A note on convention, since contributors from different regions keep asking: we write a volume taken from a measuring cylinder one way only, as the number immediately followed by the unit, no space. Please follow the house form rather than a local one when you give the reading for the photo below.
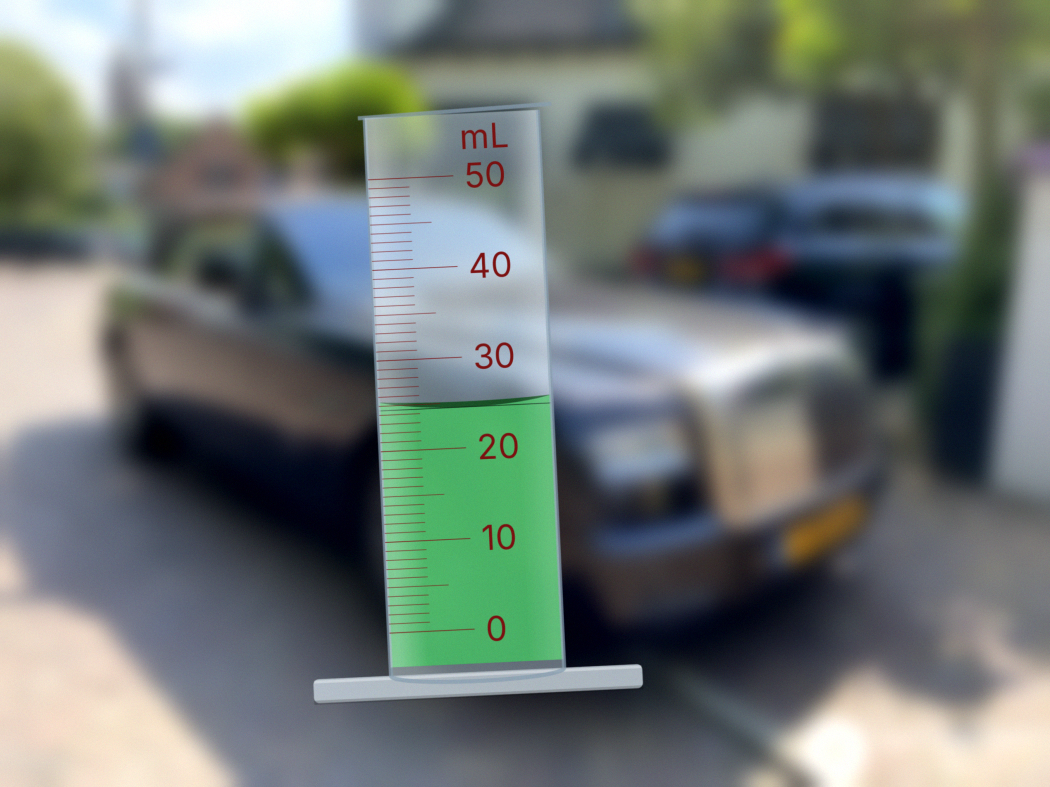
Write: 24.5mL
